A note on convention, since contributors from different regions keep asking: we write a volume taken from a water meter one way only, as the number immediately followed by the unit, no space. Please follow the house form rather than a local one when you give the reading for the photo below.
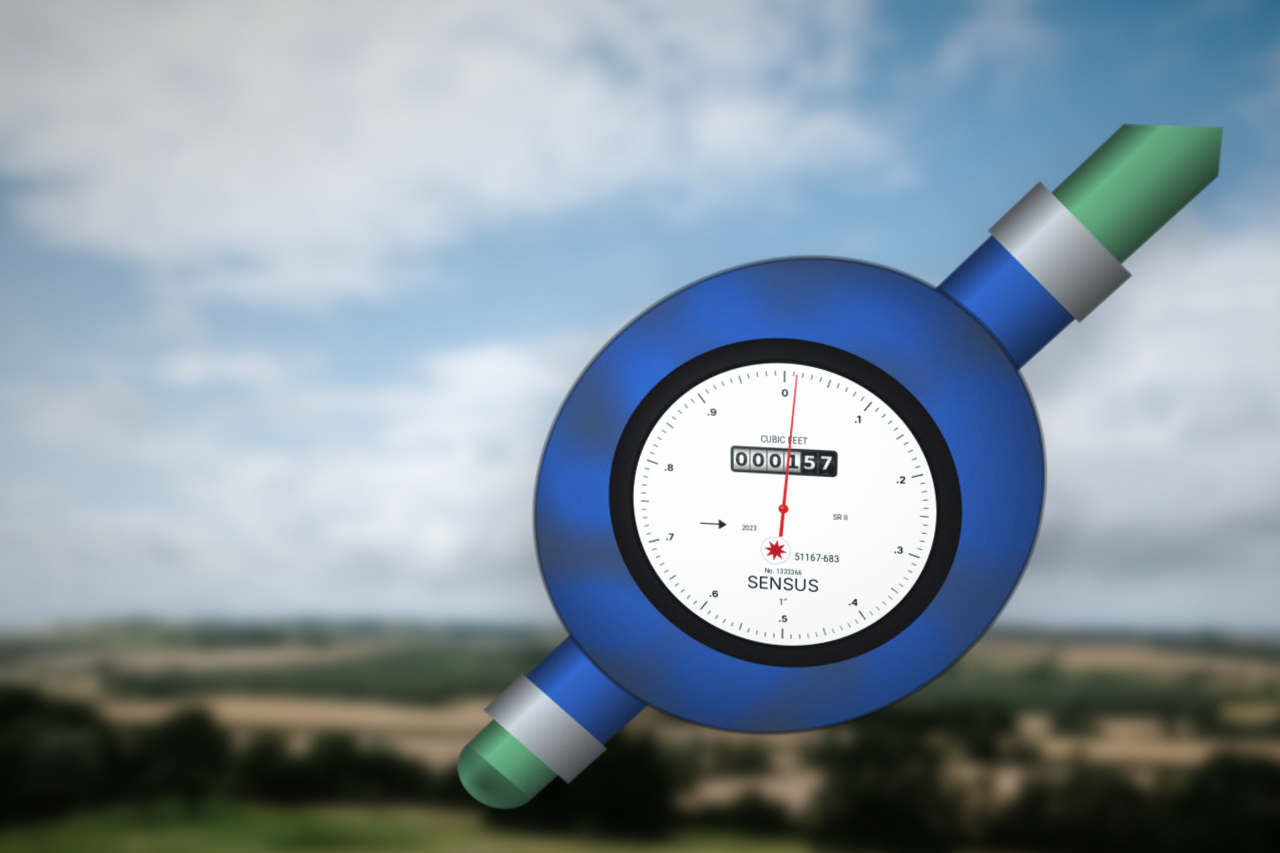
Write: 157.01ft³
